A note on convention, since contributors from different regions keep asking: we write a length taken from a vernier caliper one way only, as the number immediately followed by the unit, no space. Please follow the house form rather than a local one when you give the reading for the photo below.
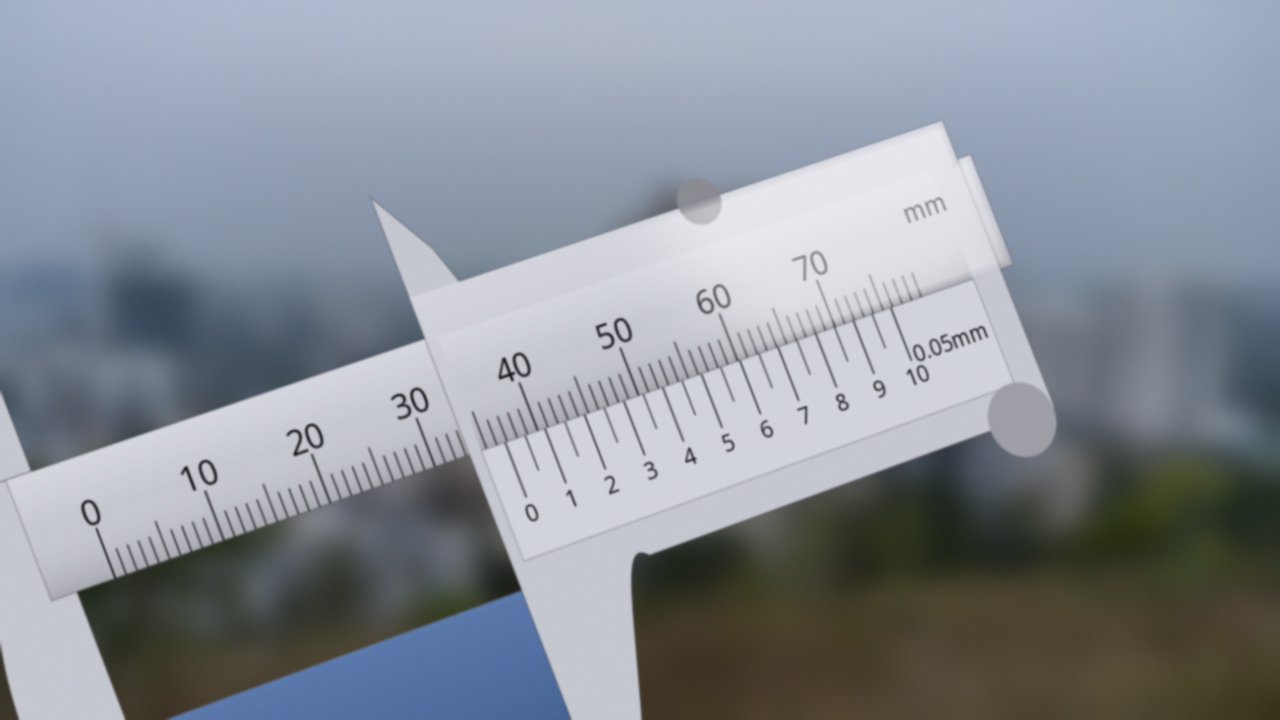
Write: 36.8mm
